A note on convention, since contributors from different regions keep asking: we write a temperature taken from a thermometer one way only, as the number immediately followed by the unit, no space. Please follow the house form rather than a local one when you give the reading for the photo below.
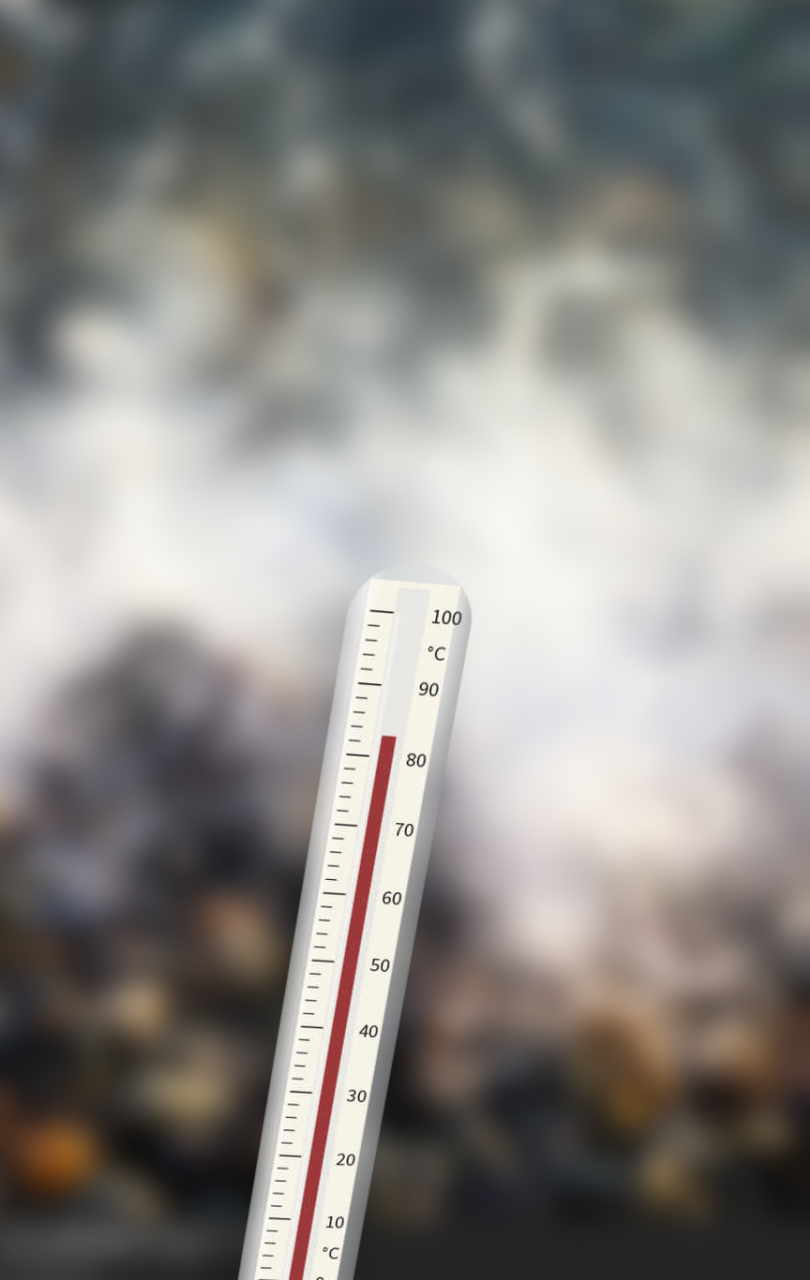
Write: 83°C
